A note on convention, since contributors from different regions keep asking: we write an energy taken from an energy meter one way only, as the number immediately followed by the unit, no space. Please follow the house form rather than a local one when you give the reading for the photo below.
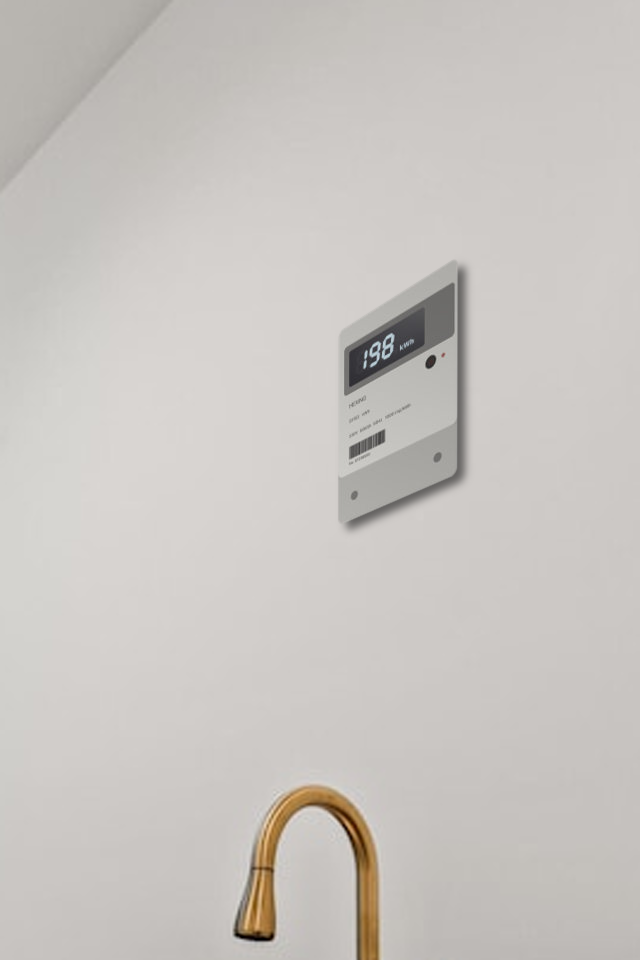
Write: 198kWh
